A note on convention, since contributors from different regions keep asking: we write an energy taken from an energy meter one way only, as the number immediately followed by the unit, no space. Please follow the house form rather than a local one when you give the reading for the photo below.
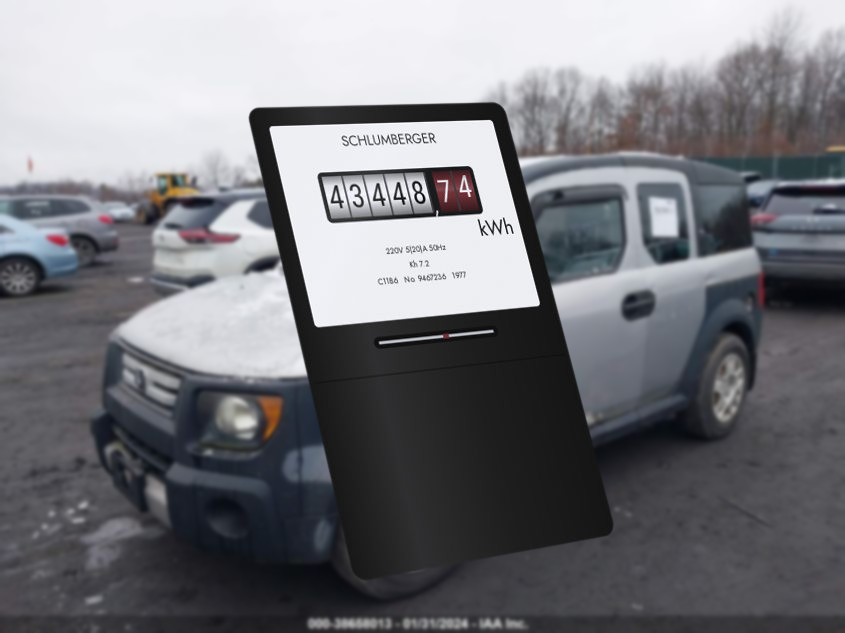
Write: 43448.74kWh
